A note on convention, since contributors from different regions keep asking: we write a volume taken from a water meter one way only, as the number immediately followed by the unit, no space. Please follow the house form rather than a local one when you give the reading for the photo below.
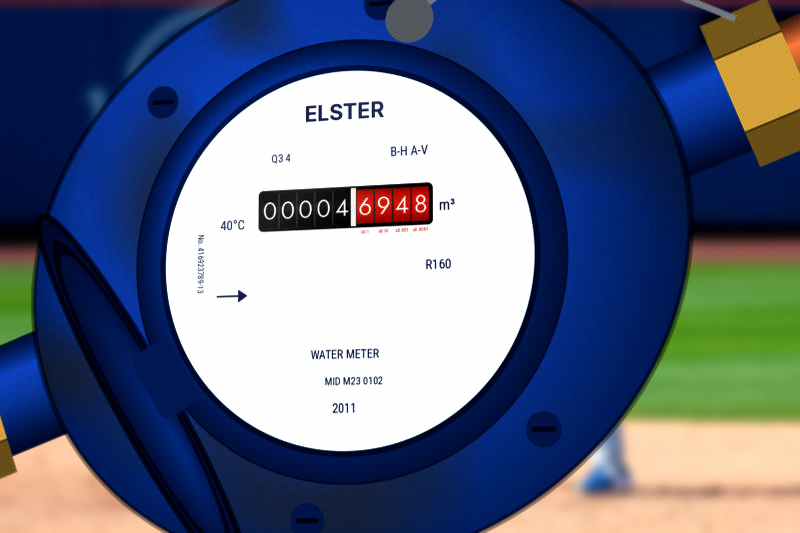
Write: 4.6948m³
